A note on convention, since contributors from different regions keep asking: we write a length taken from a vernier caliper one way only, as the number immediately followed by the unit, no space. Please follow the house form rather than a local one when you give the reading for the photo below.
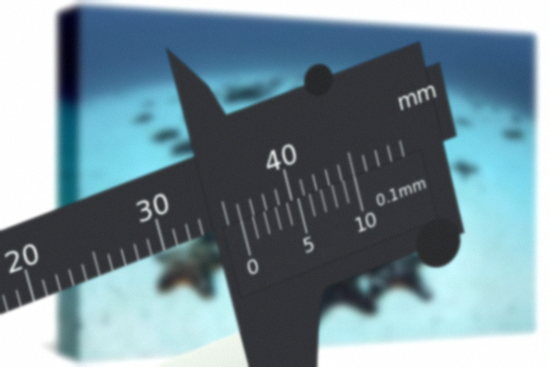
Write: 36.0mm
